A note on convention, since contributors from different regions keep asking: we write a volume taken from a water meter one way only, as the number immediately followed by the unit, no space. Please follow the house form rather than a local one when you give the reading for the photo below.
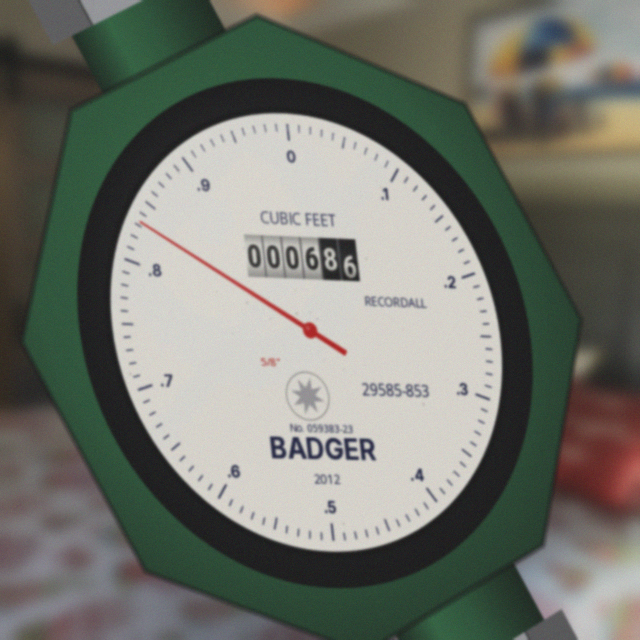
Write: 685.83ft³
